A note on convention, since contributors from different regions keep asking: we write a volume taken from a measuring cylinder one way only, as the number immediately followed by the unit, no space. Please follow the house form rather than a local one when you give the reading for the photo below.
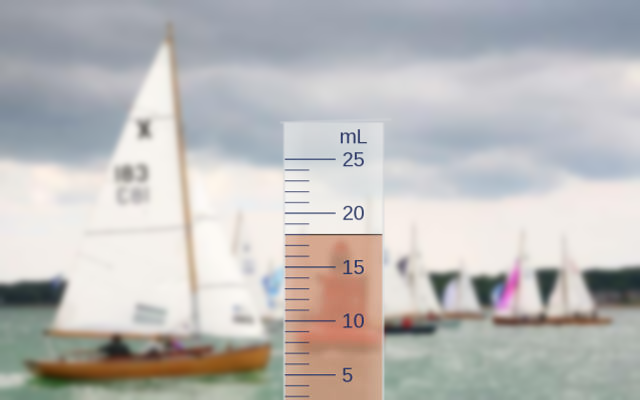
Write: 18mL
